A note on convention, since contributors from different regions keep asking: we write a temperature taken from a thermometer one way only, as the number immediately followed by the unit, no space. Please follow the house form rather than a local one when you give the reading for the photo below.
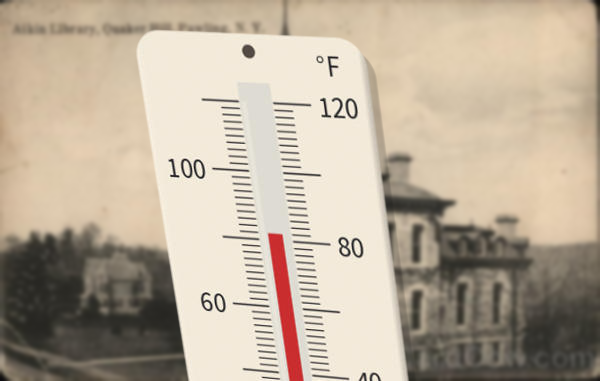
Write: 82°F
